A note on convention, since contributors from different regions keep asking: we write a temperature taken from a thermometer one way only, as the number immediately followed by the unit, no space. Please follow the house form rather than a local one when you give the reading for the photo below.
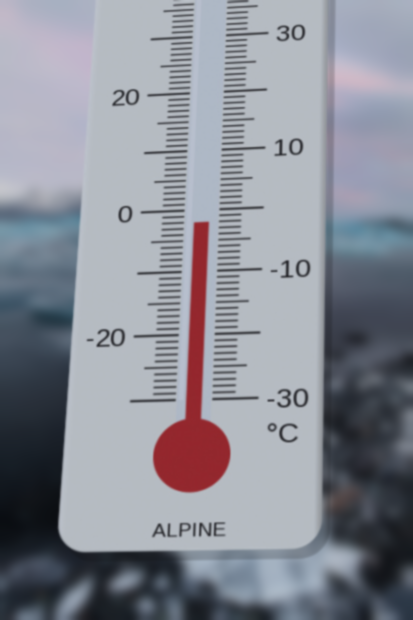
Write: -2°C
